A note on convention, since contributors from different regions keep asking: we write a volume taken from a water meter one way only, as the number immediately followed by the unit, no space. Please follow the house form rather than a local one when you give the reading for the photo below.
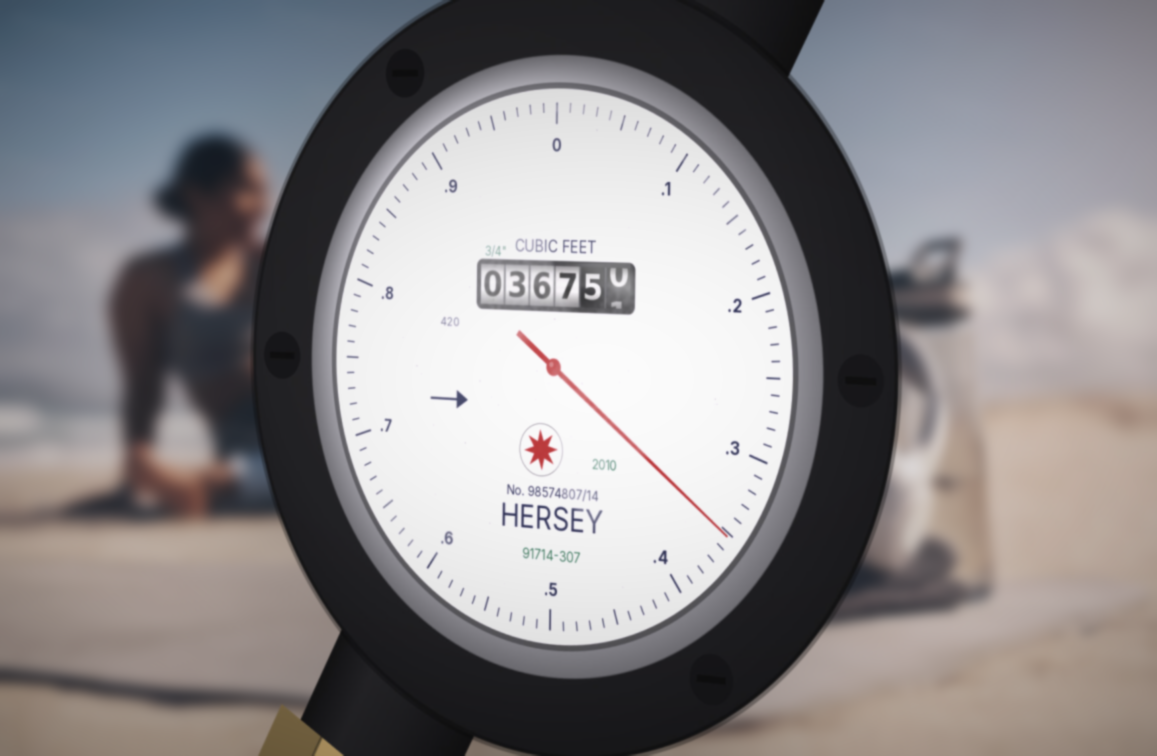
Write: 36750.35ft³
